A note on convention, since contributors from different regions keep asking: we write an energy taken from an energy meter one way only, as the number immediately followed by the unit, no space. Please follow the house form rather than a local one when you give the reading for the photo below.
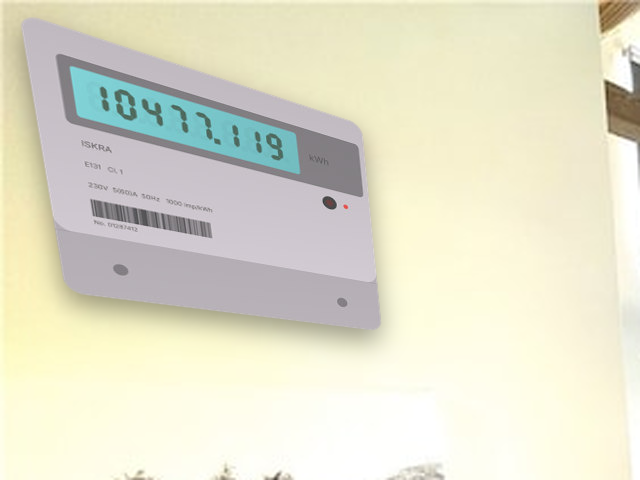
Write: 10477.119kWh
